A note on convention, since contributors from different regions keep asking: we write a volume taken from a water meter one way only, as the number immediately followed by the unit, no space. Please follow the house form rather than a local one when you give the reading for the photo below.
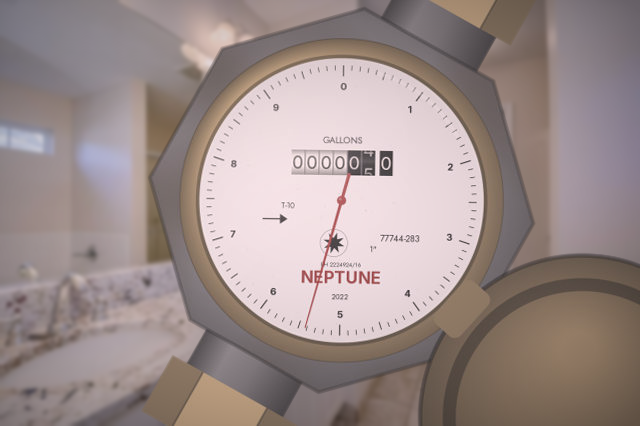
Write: 45.4gal
